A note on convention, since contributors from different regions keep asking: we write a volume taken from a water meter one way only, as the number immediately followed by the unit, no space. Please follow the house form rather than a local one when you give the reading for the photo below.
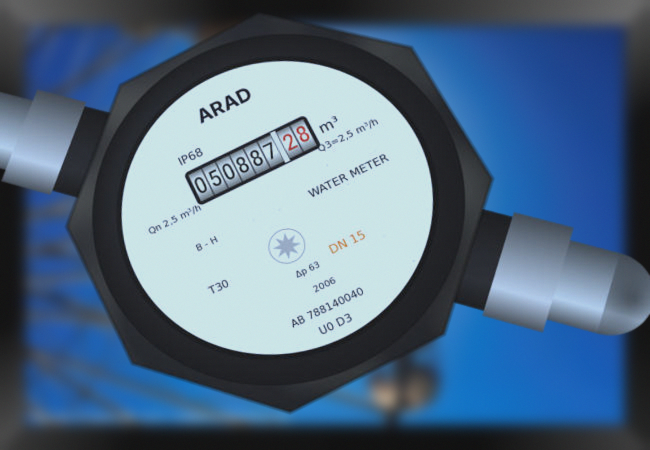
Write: 50887.28m³
